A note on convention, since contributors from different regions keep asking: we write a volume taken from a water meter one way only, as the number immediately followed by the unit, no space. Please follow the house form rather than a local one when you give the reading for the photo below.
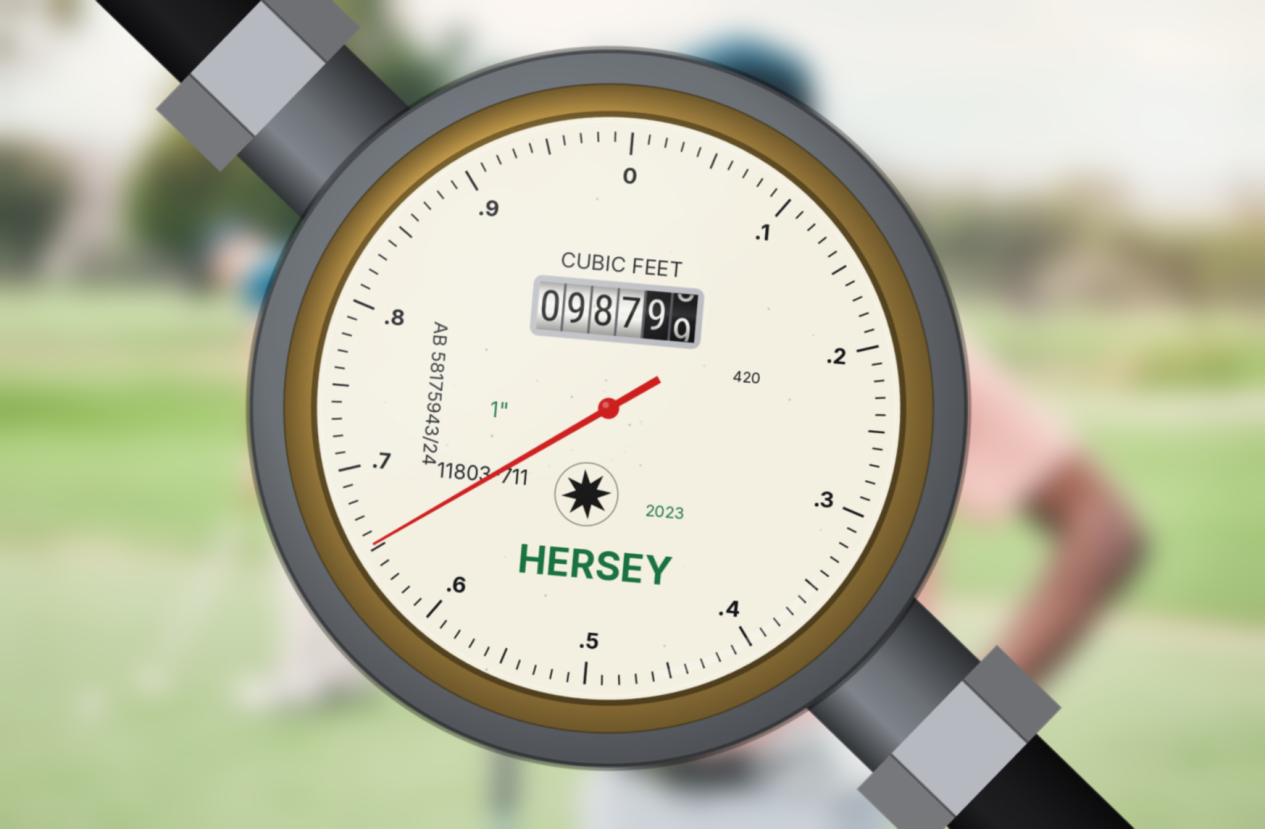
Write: 98798.65ft³
